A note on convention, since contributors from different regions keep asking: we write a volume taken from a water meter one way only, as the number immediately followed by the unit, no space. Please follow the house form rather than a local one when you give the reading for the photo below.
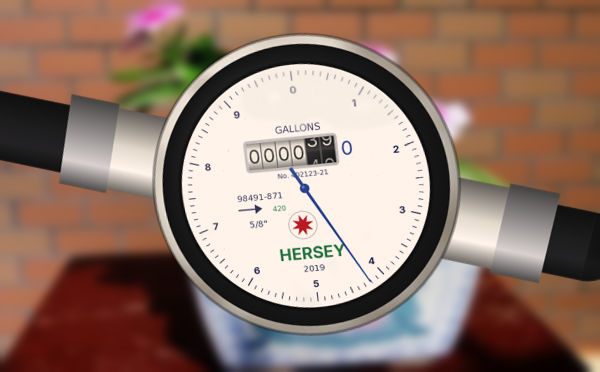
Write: 394.2gal
